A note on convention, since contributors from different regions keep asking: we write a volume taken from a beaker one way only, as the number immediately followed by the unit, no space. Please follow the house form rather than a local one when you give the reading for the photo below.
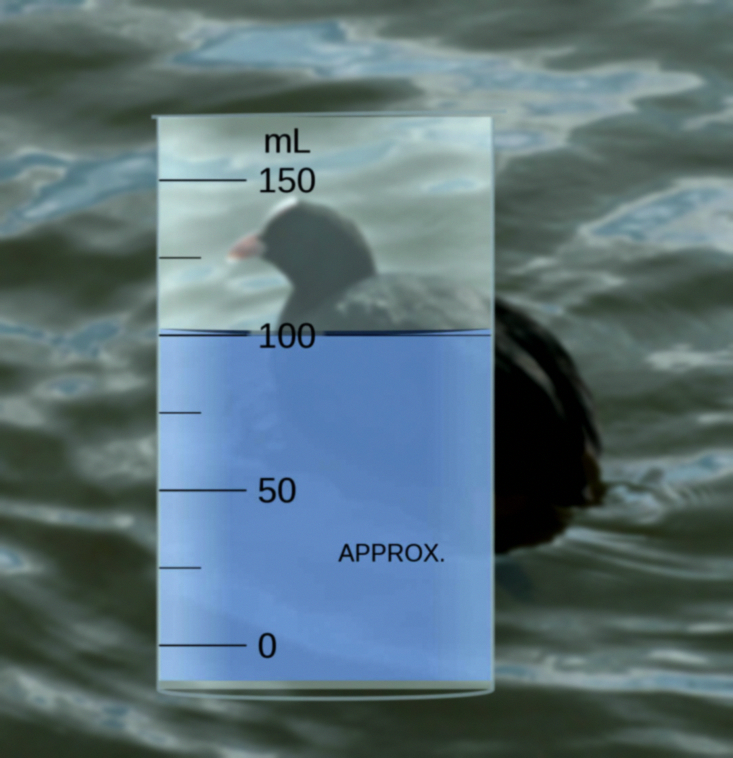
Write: 100mL
